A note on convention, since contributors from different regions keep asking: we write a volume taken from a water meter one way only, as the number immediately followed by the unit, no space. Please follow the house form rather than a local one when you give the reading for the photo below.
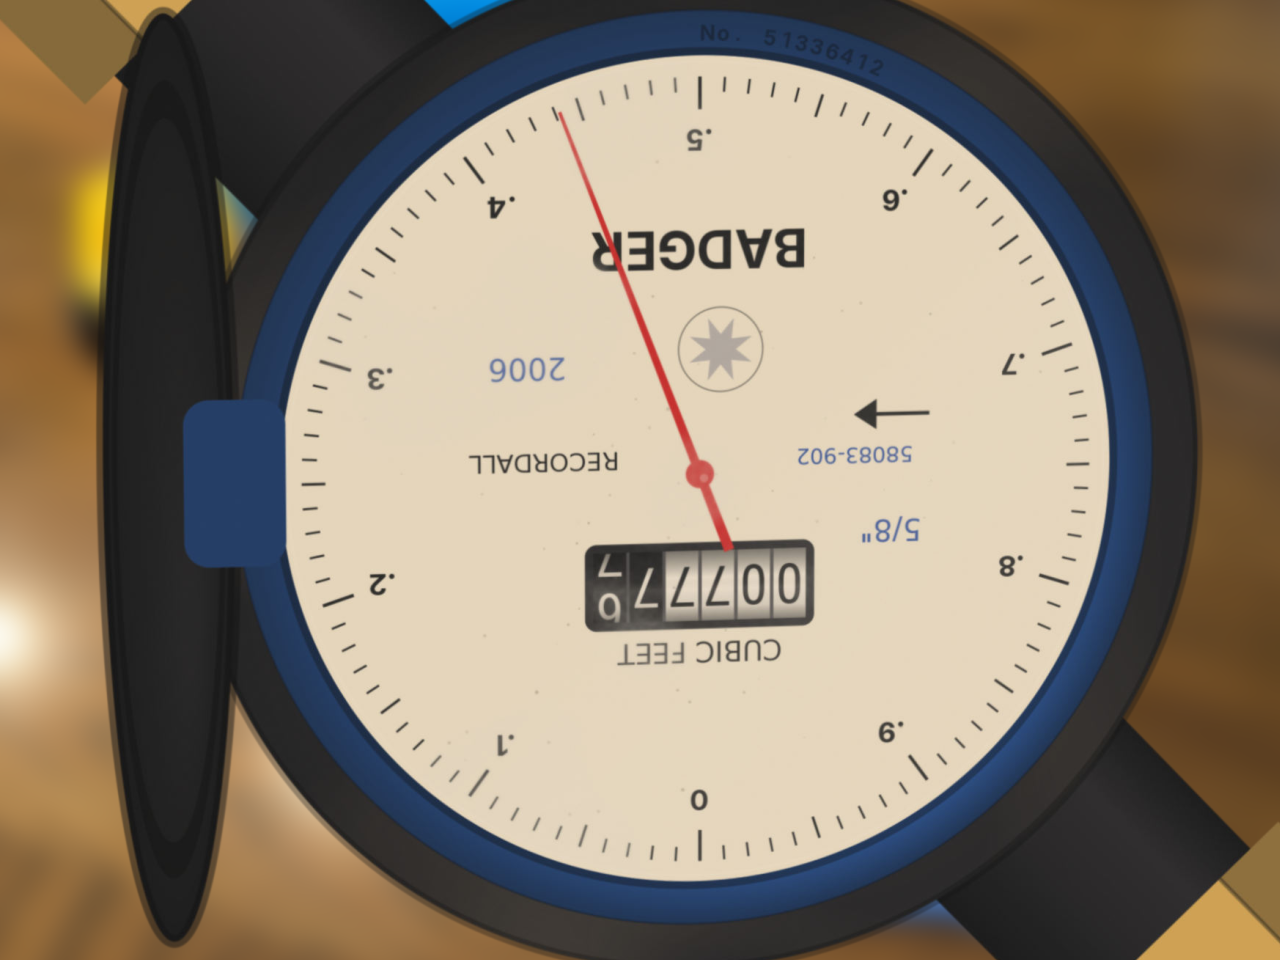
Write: 7776.44ft³
